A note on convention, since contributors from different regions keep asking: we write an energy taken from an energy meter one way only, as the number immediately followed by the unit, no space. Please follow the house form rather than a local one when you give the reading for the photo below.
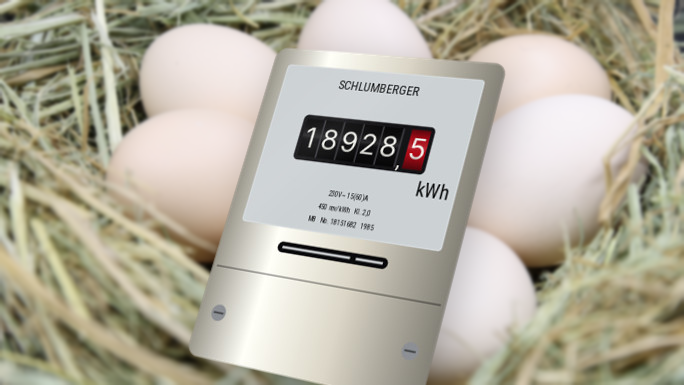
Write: 18928.5kWh
